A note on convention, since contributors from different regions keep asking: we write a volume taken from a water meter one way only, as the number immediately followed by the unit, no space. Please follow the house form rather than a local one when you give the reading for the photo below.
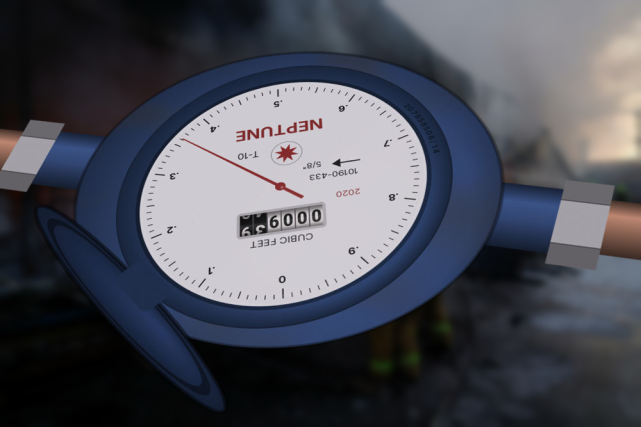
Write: 939.36ft³
